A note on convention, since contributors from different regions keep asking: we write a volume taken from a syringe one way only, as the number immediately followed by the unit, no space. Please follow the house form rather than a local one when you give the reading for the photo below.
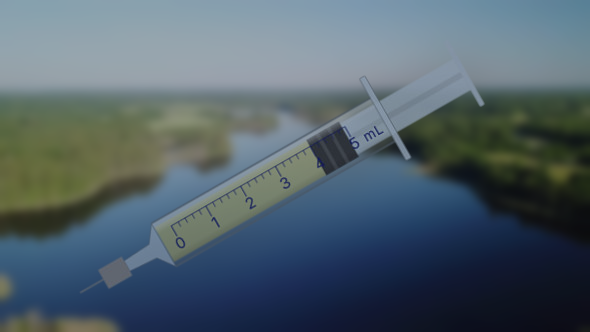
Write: 4mL
